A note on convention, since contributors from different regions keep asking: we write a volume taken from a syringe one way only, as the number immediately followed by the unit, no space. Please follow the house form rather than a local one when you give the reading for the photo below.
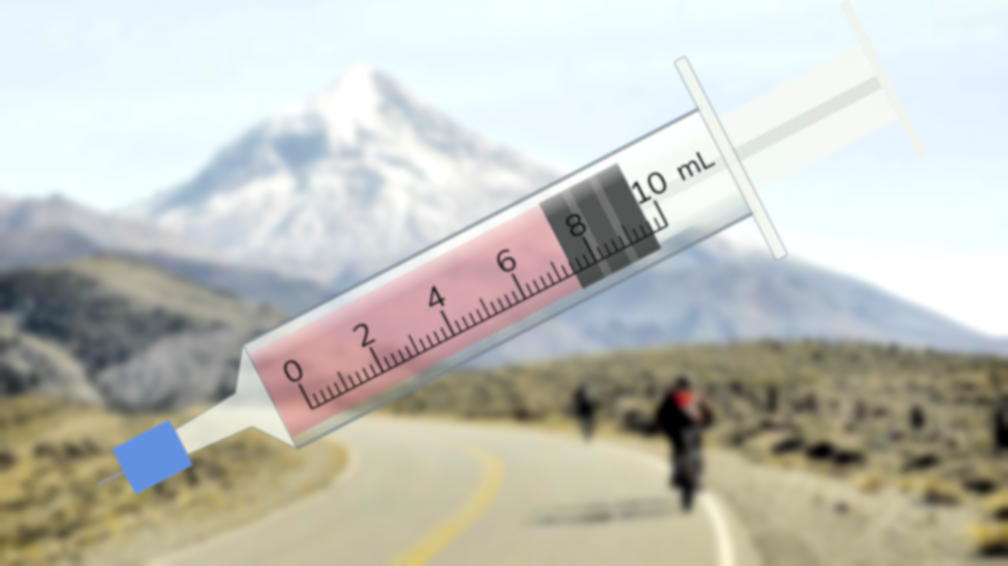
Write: 7.4mL
